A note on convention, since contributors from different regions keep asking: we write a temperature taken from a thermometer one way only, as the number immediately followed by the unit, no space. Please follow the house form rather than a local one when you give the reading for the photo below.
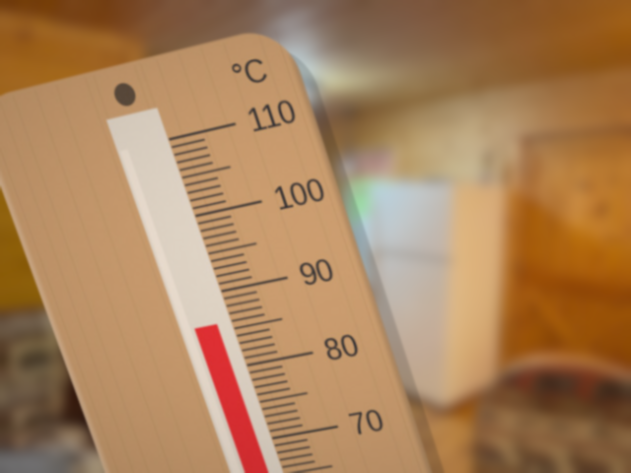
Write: 86°C
